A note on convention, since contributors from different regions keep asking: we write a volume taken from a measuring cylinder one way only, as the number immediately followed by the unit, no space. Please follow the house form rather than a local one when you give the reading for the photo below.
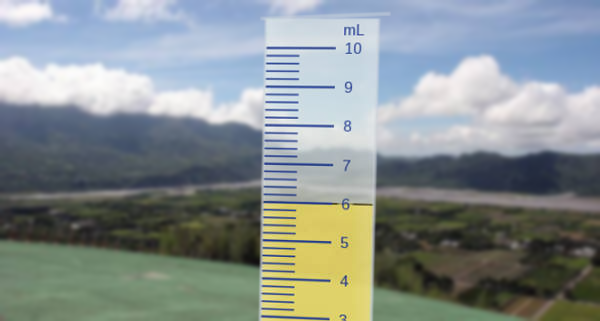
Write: 6mL
